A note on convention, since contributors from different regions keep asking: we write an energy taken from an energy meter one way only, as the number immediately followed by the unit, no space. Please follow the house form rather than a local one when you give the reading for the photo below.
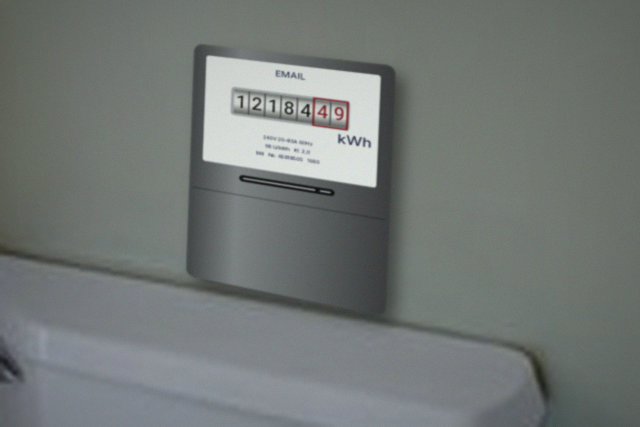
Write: 12184.49kWh
